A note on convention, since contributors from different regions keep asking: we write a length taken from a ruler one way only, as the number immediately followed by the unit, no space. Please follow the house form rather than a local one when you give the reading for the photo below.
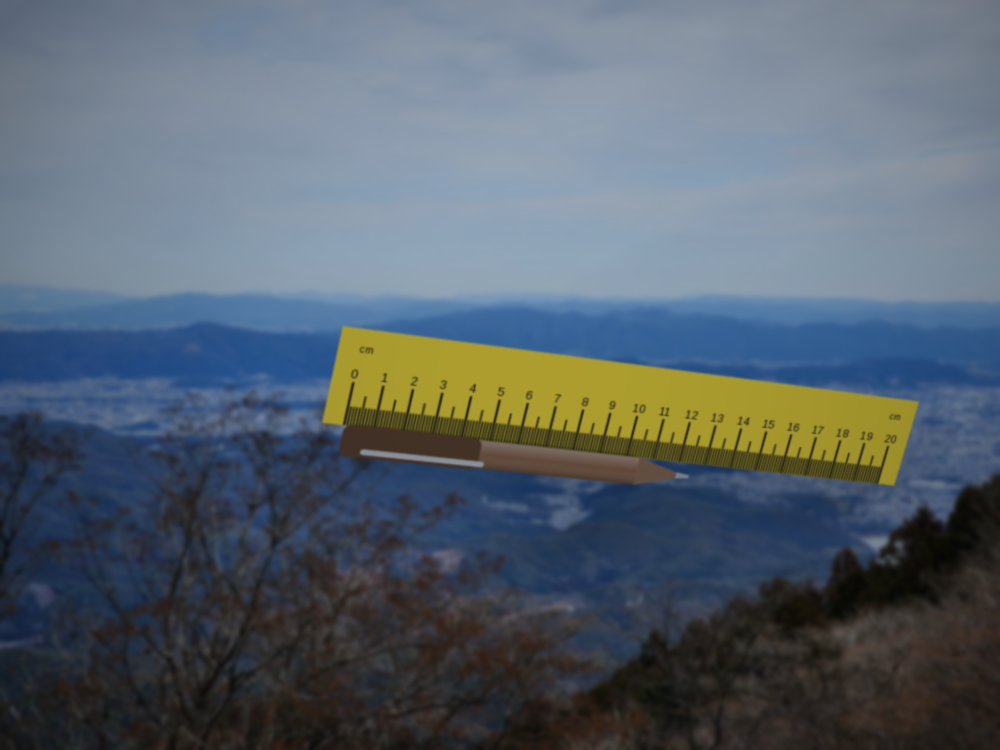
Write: 12.5cm
